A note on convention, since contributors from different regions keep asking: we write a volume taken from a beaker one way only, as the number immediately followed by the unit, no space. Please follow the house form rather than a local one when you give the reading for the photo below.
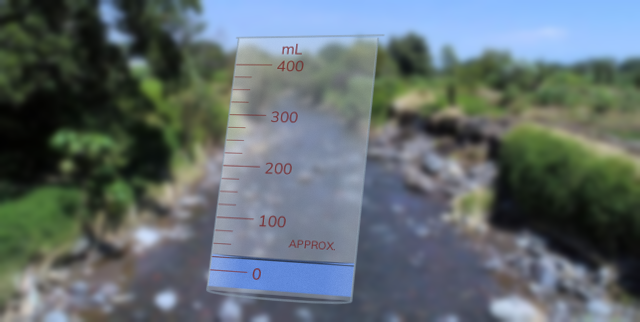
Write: 25mL
